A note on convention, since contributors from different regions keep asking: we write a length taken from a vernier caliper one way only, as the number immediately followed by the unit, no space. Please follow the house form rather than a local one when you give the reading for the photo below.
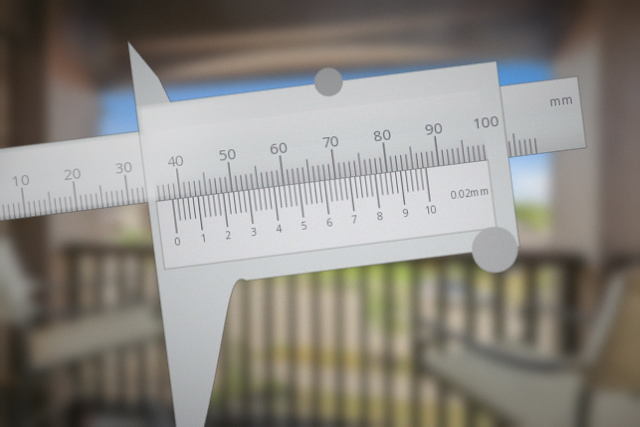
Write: 38.5mm
